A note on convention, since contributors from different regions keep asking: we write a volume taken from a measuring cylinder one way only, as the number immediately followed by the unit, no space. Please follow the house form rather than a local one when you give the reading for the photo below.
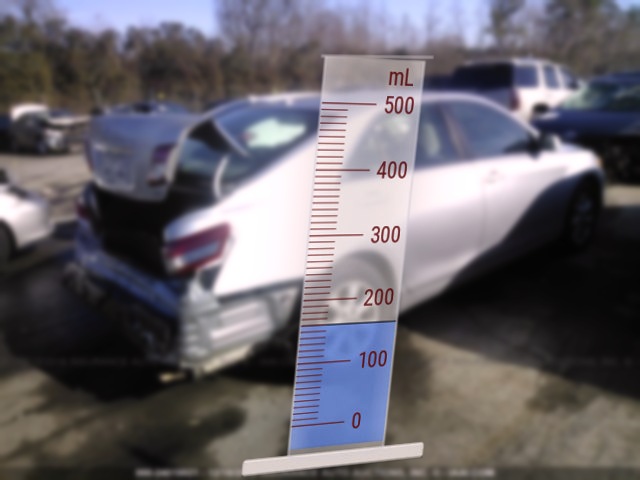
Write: 160mL
